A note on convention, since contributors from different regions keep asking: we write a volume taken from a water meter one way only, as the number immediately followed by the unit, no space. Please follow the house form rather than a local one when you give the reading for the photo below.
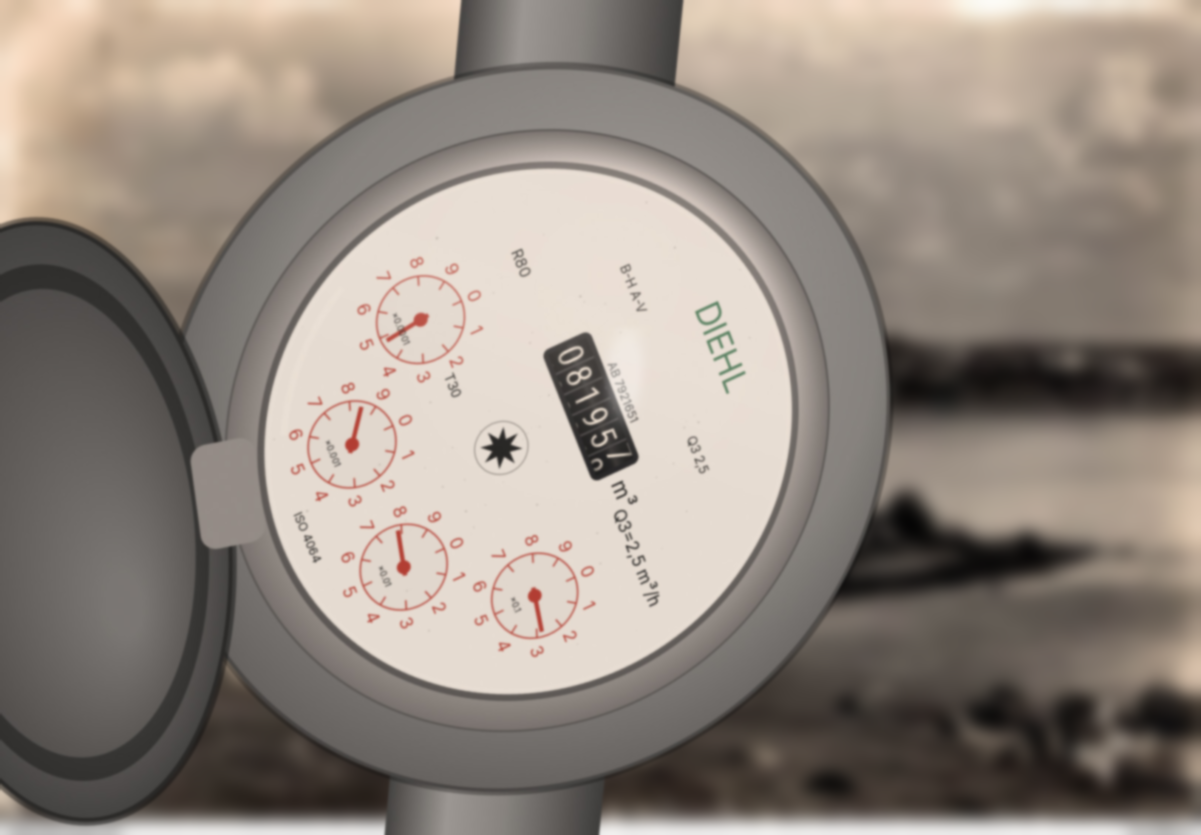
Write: 81957.2784m³
